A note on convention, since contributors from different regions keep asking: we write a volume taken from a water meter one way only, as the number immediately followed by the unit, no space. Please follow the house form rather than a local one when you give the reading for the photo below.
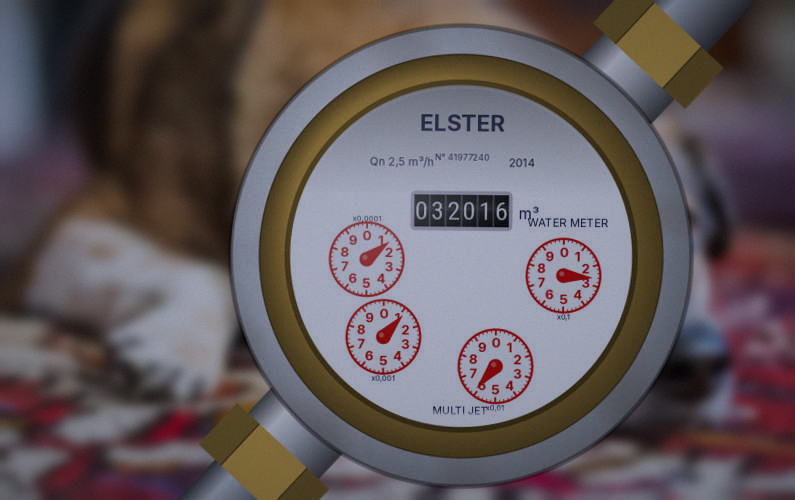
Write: 32016.2611m³
